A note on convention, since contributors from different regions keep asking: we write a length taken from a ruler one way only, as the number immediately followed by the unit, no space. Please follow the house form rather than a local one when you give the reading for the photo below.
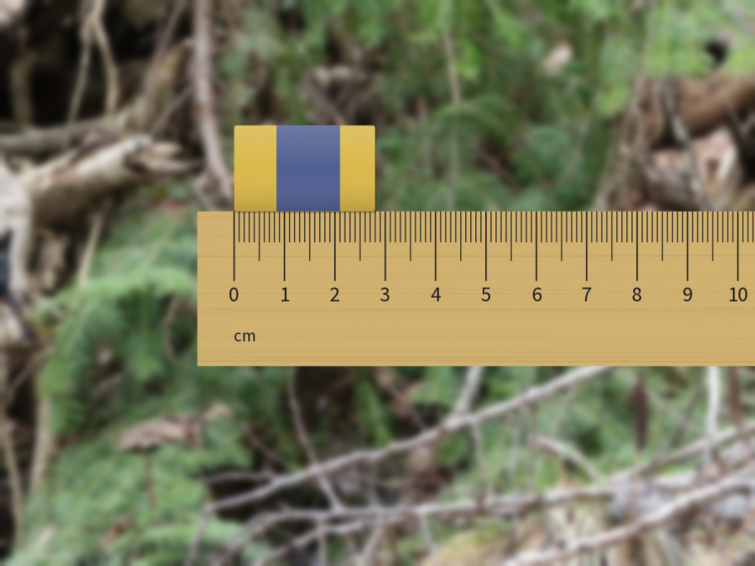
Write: 2.8cm
